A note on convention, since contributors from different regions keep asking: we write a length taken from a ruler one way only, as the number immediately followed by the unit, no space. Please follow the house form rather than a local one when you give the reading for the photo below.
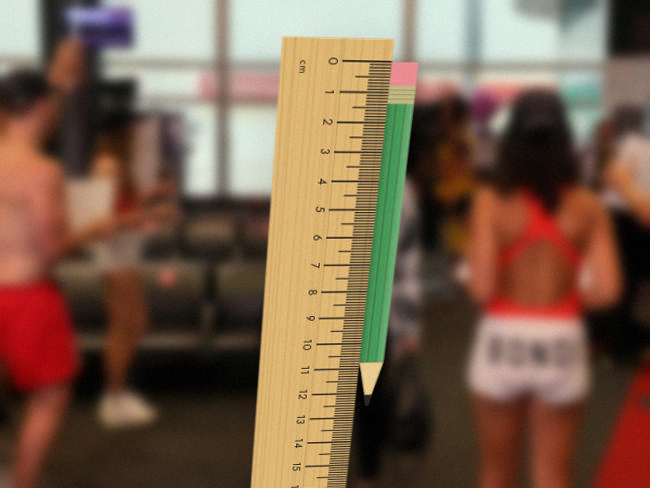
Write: 12.5cm
